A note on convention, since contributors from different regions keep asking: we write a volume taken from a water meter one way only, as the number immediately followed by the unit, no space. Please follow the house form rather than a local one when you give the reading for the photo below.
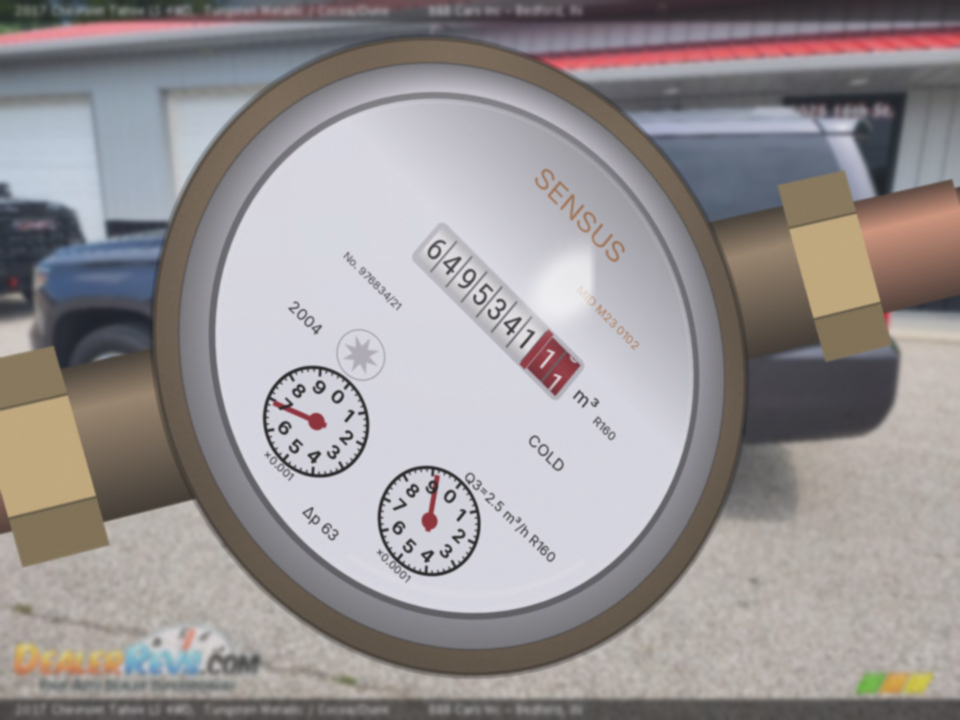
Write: 6495341.1069m³
